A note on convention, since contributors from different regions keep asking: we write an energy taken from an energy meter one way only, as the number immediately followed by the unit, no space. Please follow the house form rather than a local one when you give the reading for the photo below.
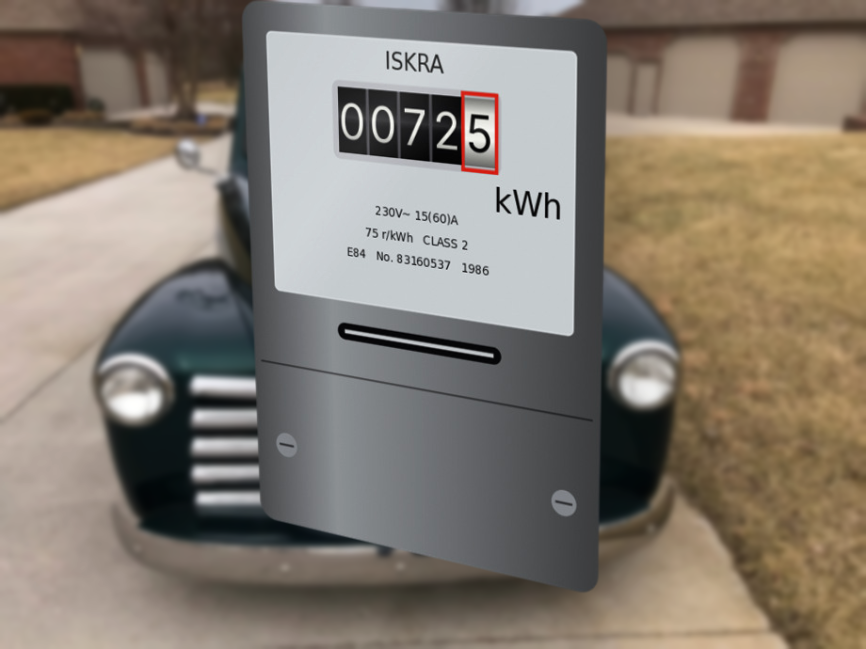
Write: 72.5kWh
